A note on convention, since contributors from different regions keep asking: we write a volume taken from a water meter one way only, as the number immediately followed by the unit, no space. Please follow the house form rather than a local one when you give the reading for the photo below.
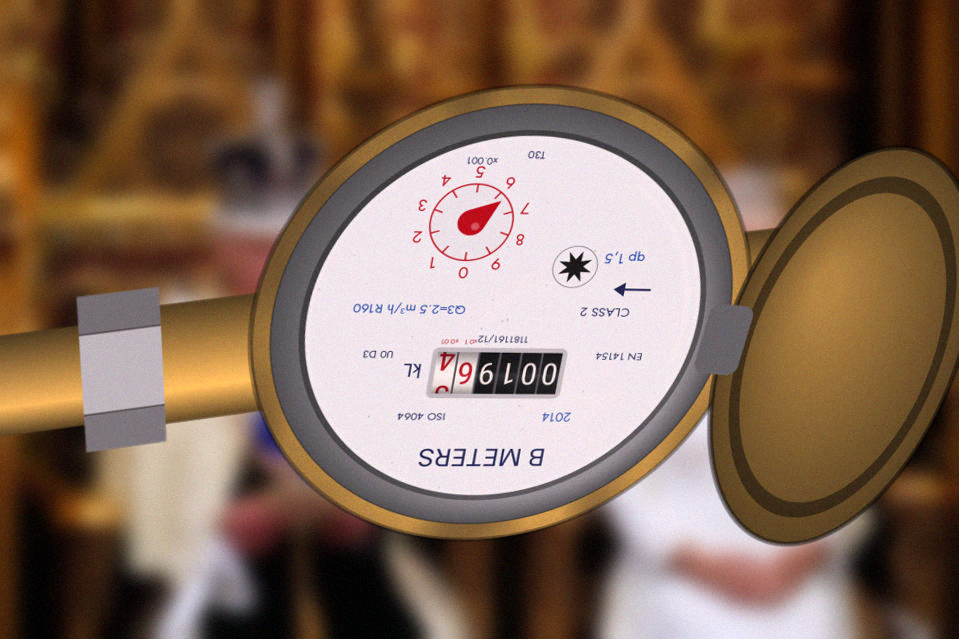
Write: 19.636kL
